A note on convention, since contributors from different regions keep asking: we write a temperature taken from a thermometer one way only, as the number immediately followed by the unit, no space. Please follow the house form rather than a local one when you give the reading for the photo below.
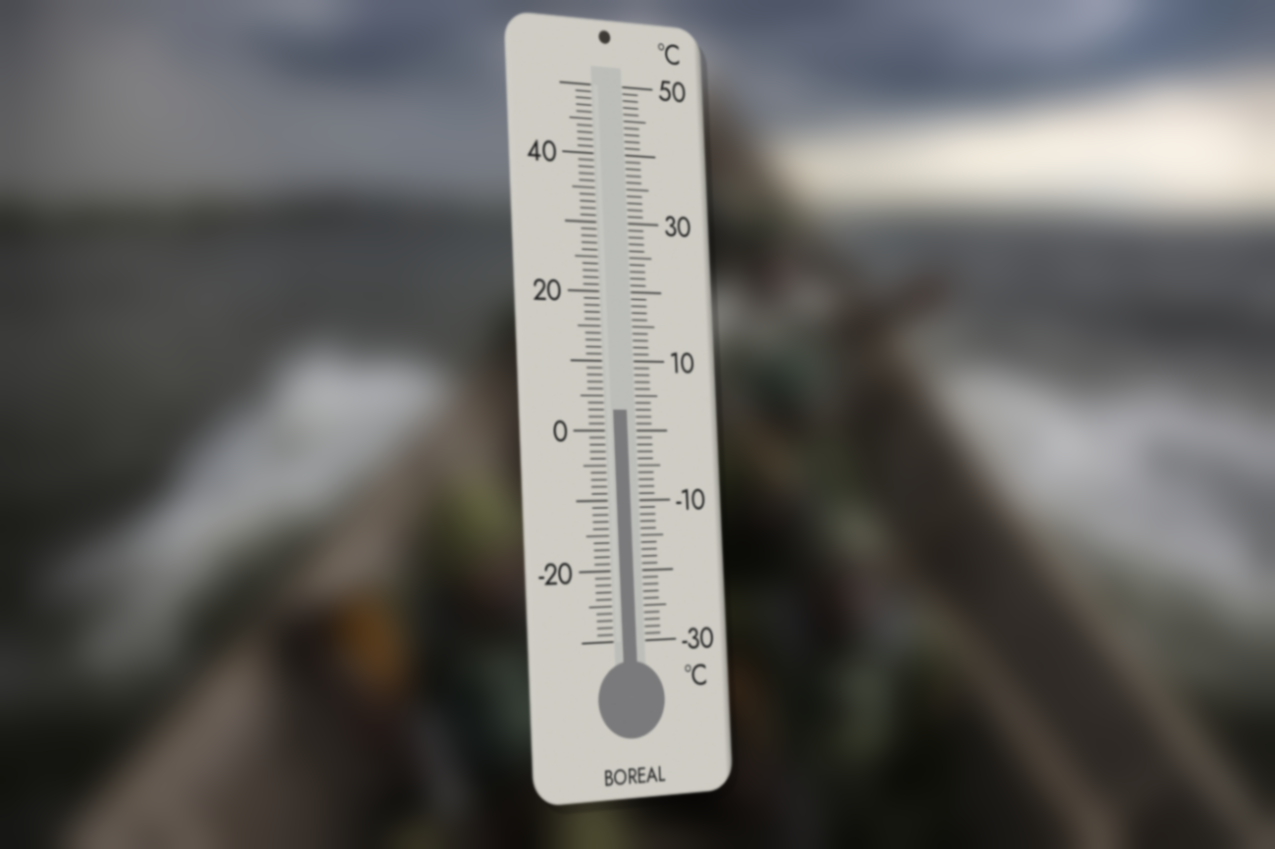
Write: 3°C
